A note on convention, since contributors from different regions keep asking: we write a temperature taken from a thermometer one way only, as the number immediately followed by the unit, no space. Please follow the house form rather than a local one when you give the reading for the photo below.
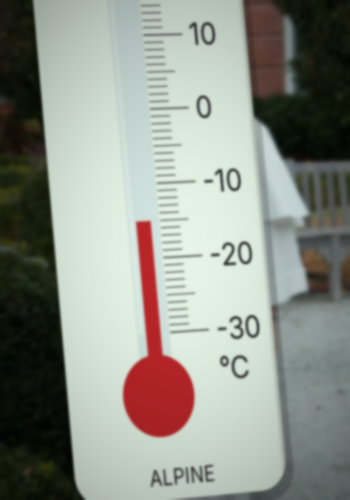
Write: -15°C
